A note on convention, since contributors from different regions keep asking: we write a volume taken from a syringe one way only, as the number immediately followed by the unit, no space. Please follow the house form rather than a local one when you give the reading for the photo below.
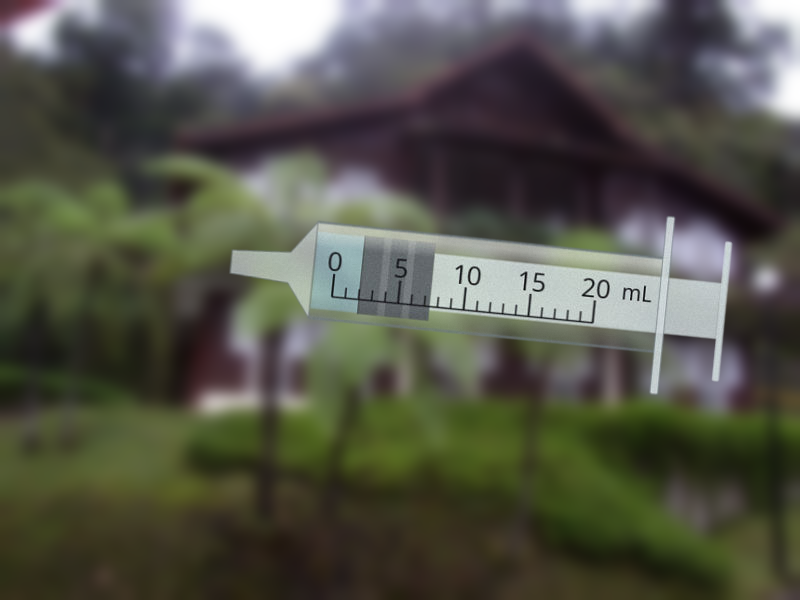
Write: 2mL
